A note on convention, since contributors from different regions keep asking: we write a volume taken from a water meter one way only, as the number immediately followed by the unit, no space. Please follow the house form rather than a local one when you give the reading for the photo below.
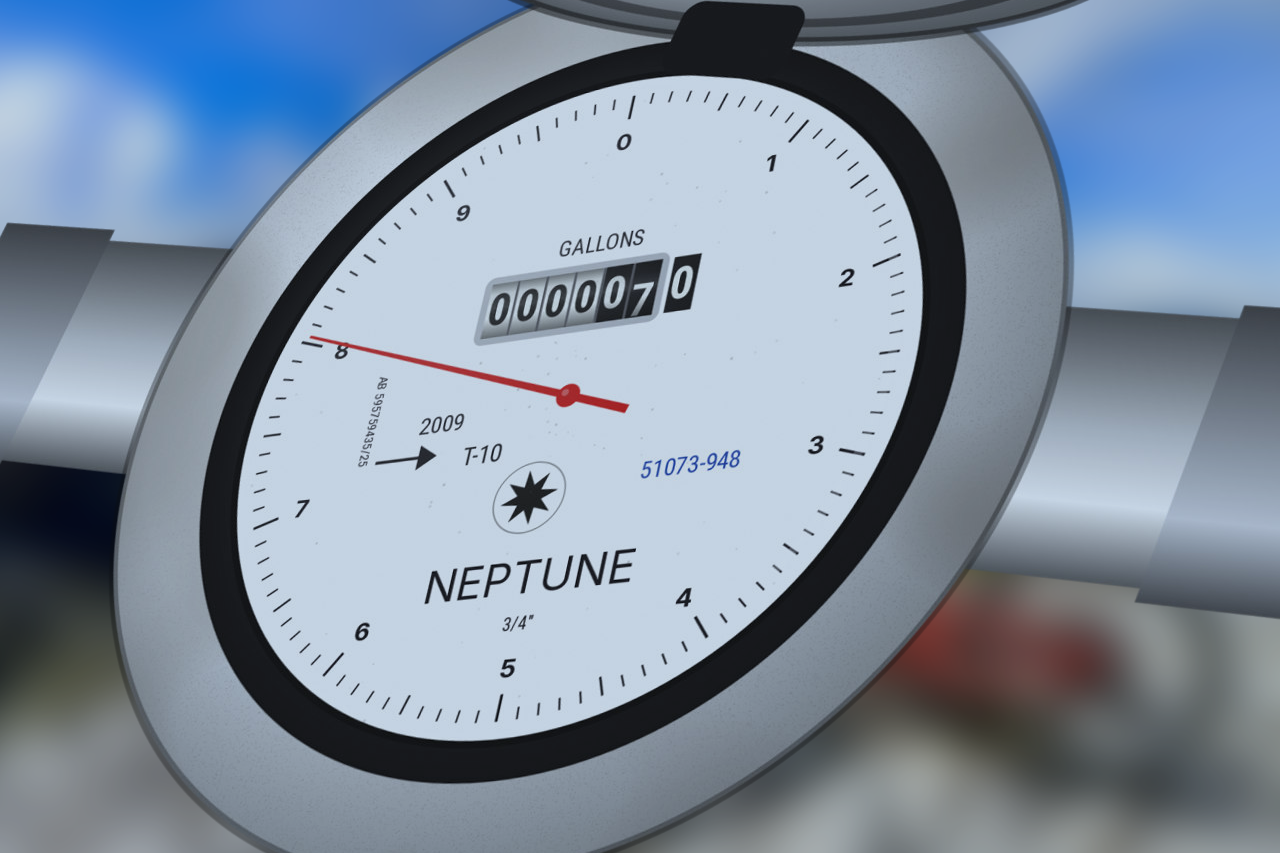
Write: 68.0gal
